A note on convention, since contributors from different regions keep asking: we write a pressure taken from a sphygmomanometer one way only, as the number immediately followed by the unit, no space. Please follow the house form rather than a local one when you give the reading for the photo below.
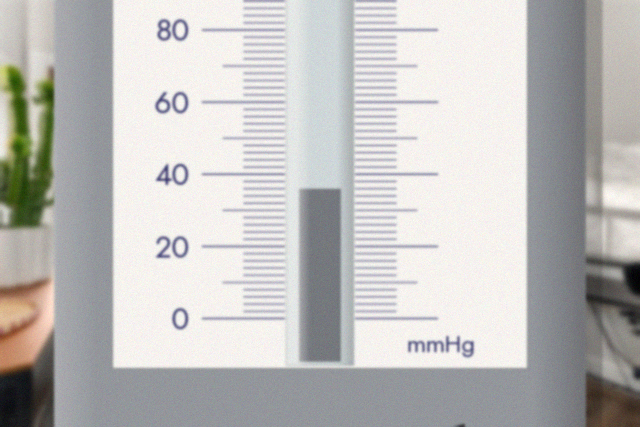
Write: 36mmHg
